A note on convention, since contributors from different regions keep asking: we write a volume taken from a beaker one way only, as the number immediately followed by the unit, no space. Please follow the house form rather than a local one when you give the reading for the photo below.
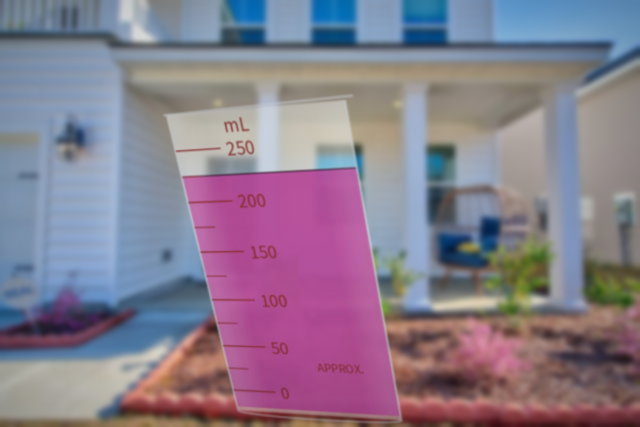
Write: 225mL
